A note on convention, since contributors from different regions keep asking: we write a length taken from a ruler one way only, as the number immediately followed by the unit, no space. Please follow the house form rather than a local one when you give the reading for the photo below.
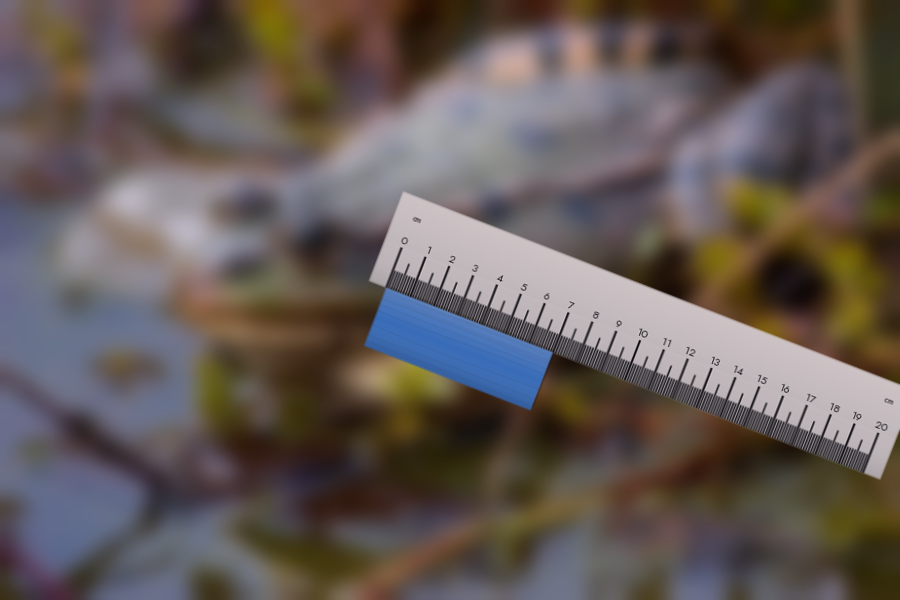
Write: 7cm
